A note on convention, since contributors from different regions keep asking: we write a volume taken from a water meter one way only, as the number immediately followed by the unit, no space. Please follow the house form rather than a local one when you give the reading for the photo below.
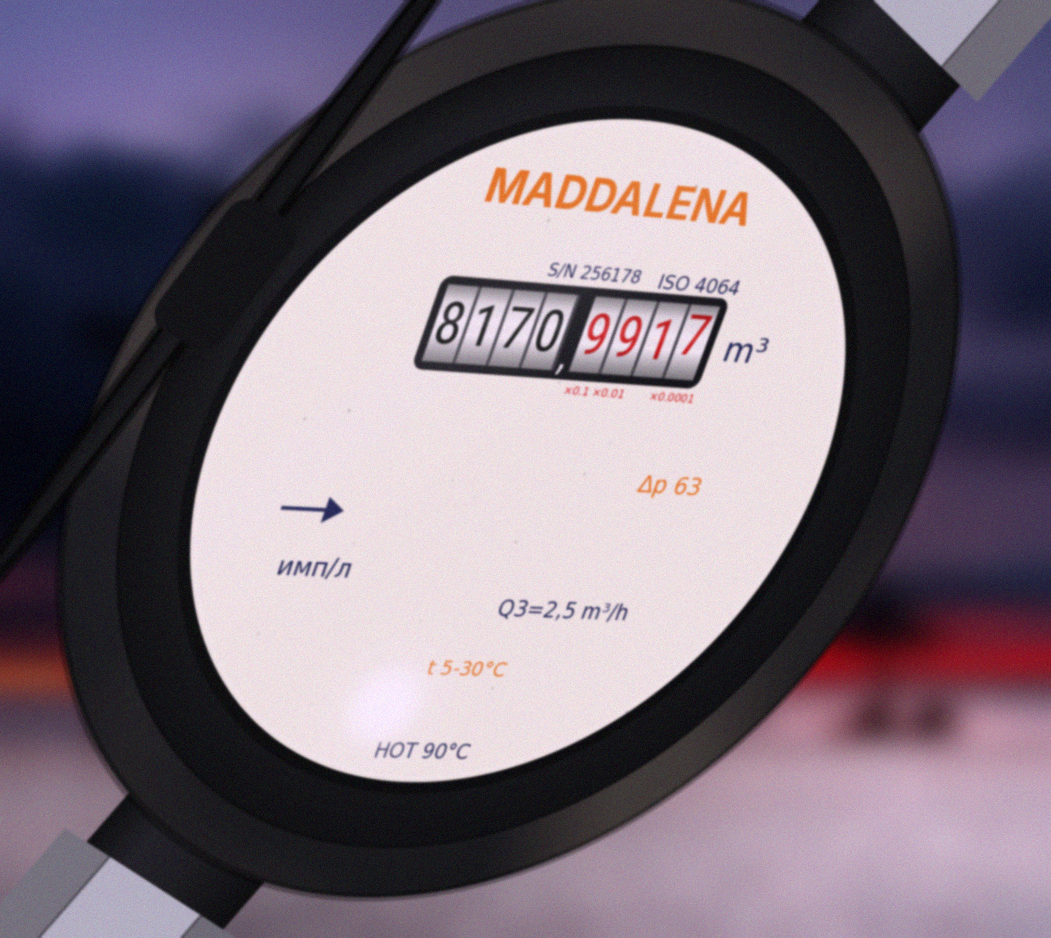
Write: 8170.9917m³
